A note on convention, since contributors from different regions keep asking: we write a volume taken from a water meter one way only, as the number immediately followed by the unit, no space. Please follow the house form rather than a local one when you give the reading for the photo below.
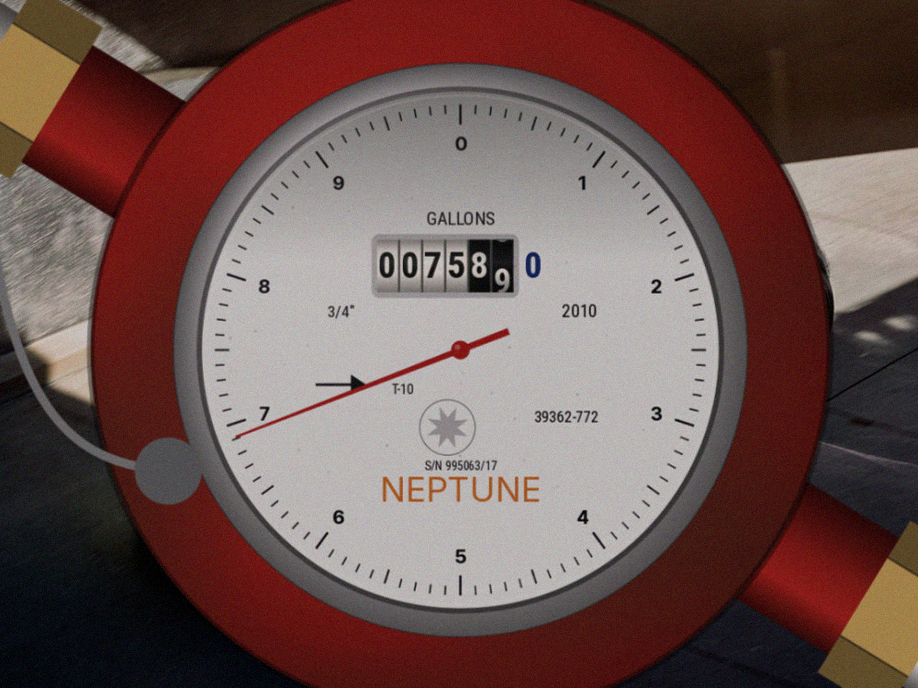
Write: 75886.9gal
